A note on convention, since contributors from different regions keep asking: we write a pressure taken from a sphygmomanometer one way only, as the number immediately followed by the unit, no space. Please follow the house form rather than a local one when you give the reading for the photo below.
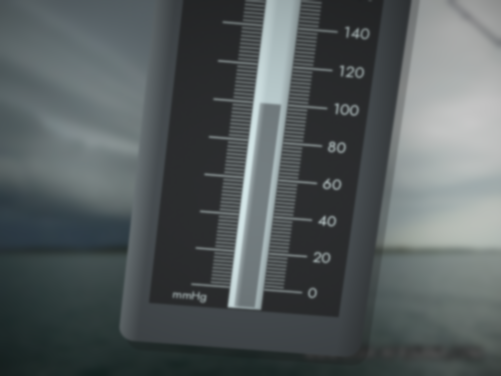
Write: 100mmHg
